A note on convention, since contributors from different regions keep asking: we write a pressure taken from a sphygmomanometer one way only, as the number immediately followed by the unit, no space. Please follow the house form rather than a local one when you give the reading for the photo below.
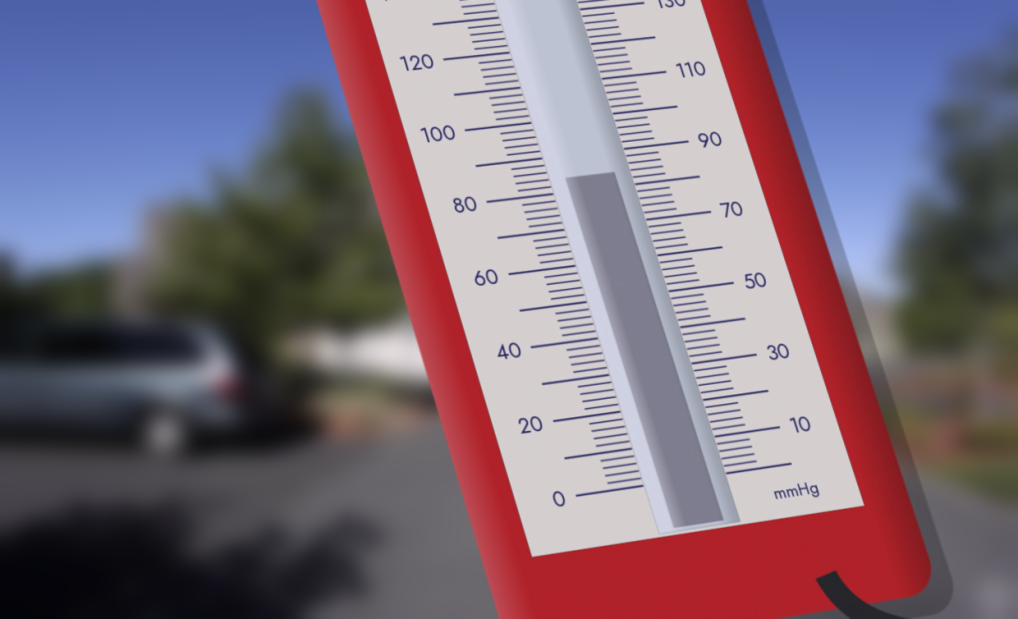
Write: 84mmHg
